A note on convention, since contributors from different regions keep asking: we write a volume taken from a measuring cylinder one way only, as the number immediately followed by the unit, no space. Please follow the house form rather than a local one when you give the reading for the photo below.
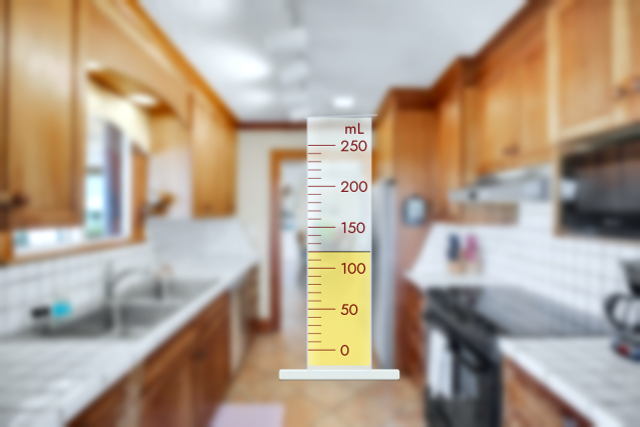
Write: 120mL
